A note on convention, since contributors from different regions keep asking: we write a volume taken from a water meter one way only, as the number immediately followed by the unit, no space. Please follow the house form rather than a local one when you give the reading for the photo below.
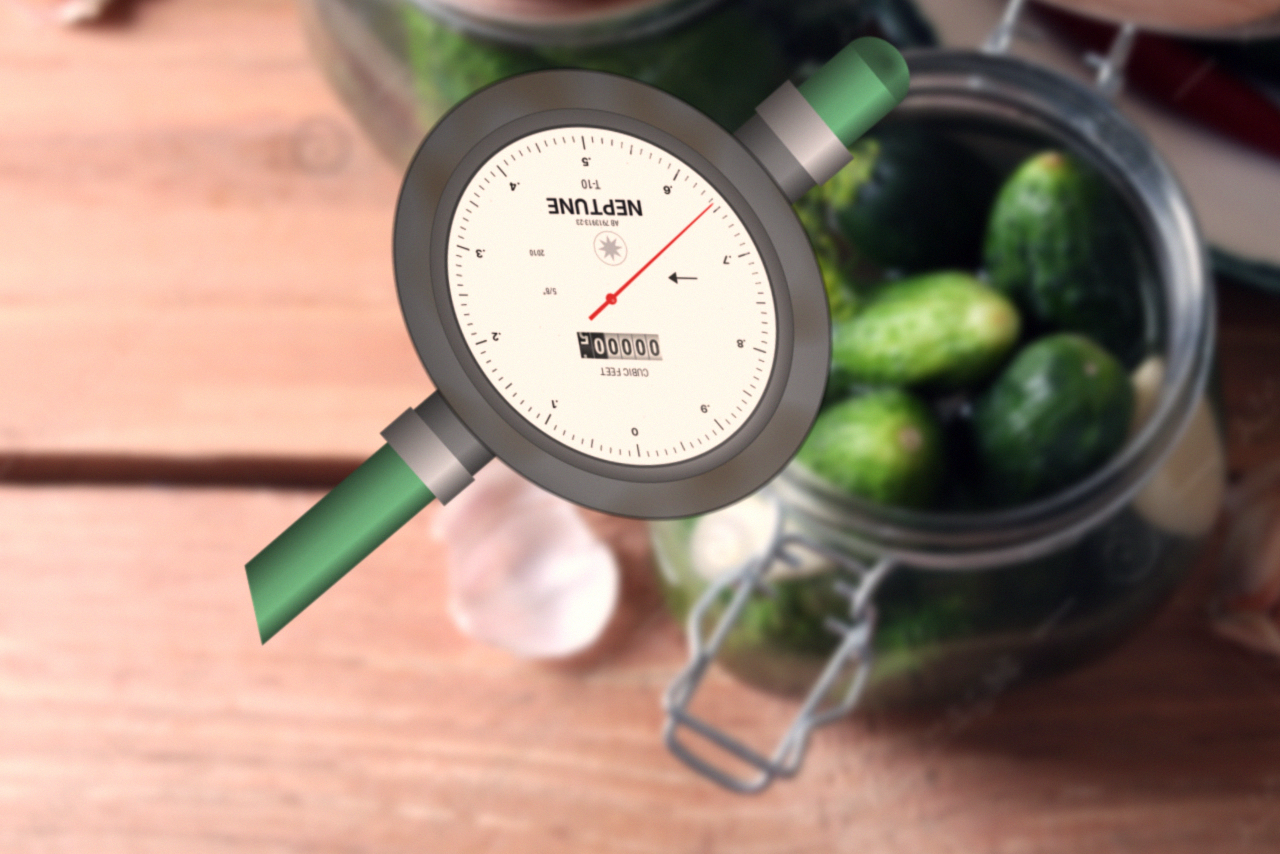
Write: 4.64ft³
